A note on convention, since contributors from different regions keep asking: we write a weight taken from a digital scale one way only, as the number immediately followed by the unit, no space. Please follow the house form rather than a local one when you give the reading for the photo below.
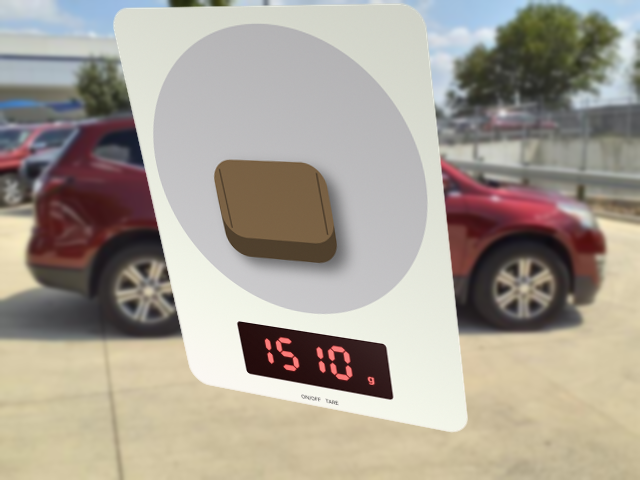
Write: 1510g
